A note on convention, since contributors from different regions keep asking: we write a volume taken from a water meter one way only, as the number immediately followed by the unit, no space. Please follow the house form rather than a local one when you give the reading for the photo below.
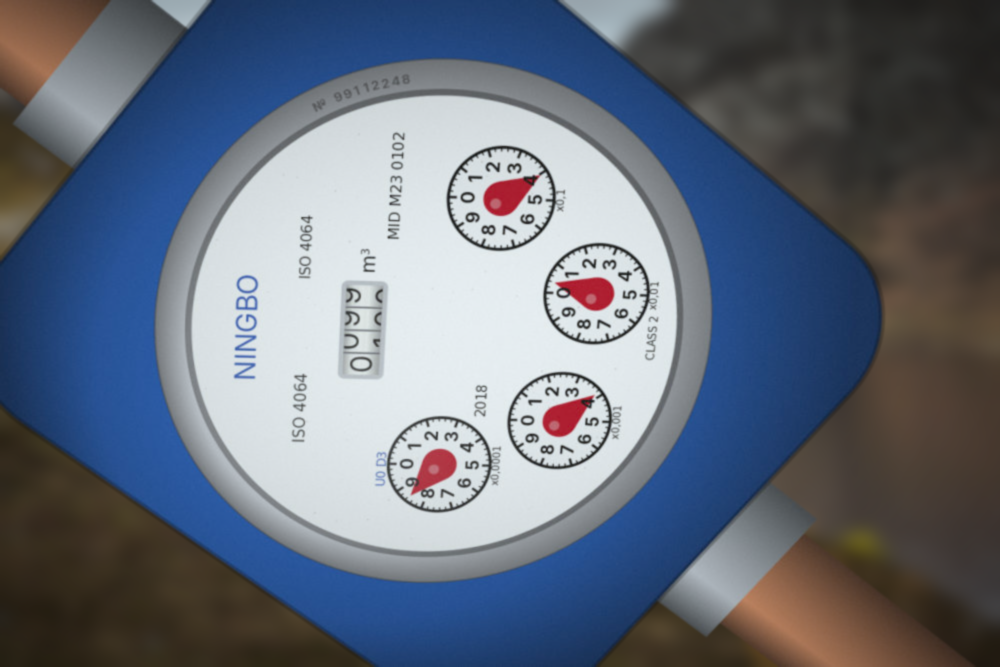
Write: 99.4038m³
